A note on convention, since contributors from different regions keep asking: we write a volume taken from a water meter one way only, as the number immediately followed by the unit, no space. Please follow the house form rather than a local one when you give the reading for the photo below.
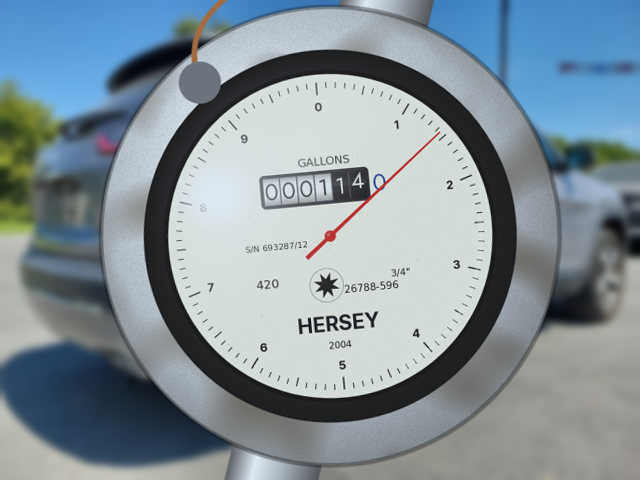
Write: 1141.4gal
